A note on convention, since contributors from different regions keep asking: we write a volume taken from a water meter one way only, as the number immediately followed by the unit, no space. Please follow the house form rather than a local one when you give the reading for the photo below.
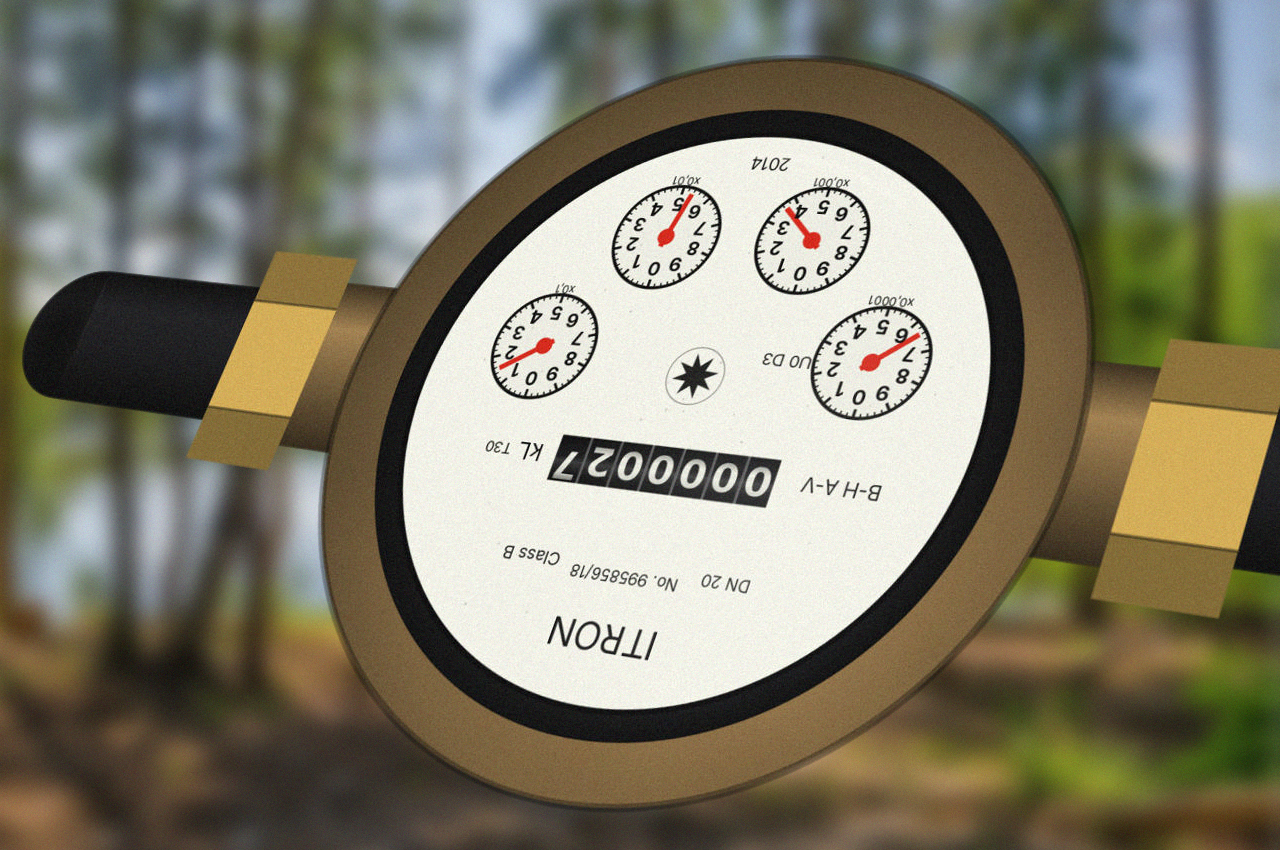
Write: 27.1536kL
